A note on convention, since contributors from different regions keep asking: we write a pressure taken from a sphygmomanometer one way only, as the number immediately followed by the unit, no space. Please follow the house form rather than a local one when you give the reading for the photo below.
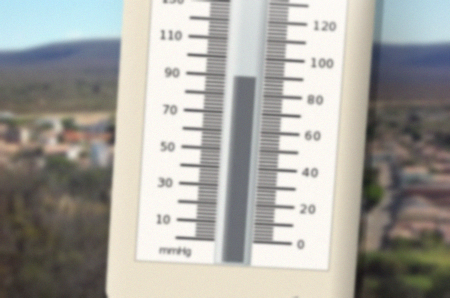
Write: 90mmHg
